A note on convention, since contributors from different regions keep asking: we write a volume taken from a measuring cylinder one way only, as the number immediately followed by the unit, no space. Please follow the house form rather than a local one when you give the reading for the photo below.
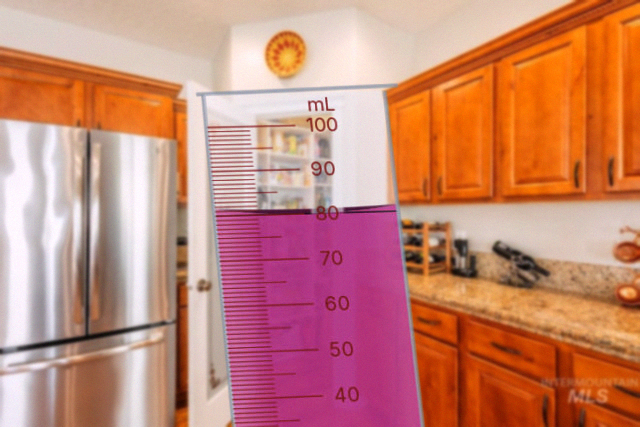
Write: 80mL
